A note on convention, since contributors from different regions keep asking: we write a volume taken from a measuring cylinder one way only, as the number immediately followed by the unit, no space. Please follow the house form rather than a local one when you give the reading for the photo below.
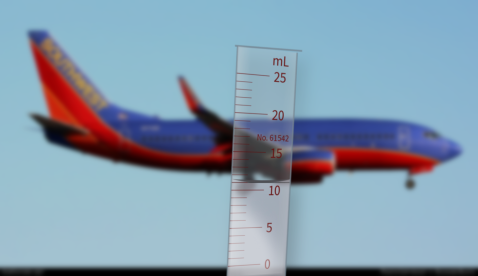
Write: 11mL
